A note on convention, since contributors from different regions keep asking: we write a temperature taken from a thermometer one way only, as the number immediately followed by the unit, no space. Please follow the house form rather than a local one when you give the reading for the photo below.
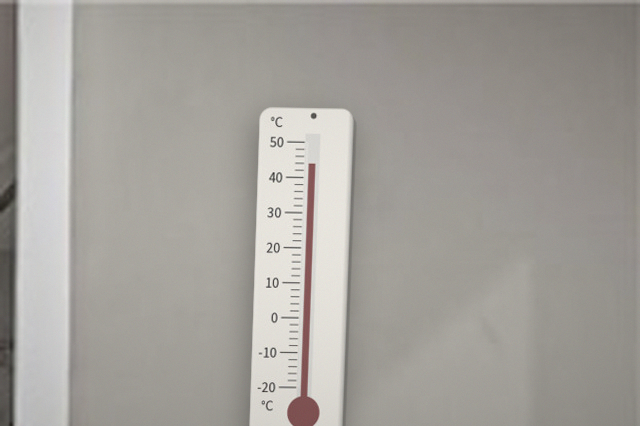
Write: 44°C
